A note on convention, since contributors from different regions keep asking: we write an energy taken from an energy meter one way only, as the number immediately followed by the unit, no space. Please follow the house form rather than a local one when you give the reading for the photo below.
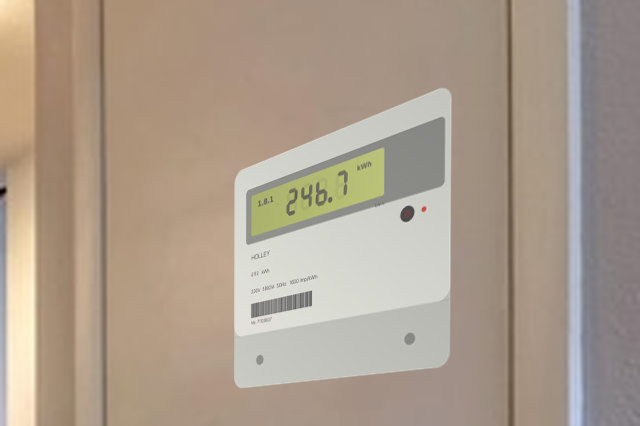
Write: 246.7kWh
